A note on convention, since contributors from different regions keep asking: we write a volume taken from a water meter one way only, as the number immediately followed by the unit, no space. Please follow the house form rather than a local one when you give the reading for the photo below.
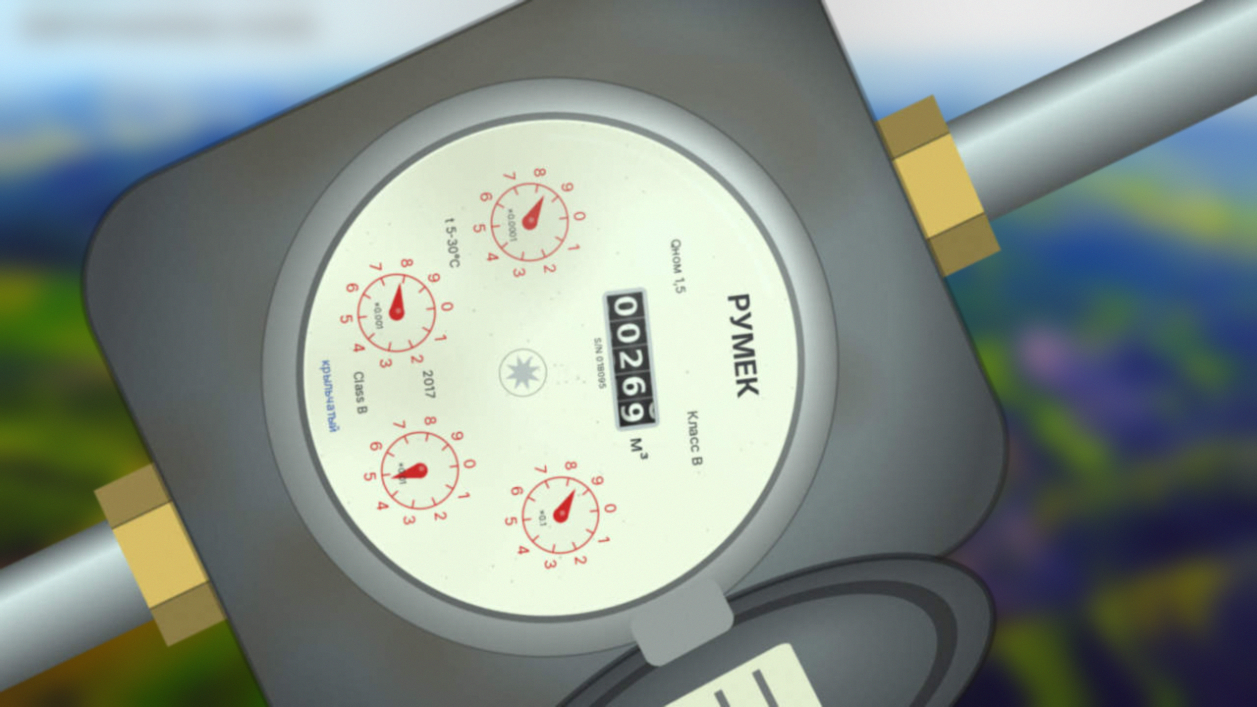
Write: 268.8478m³
